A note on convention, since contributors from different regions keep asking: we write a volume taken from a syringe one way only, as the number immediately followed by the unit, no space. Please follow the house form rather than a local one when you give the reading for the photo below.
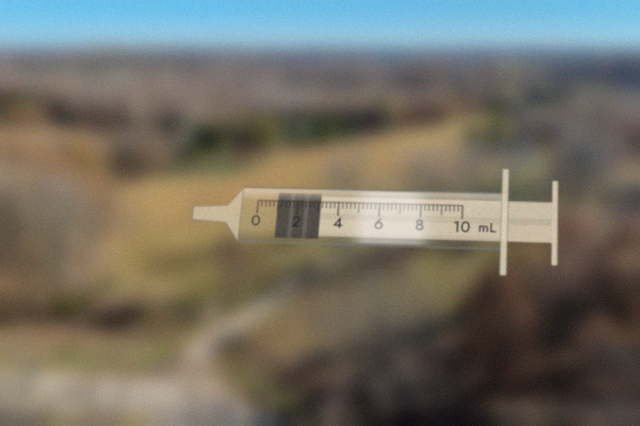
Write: 1mL
